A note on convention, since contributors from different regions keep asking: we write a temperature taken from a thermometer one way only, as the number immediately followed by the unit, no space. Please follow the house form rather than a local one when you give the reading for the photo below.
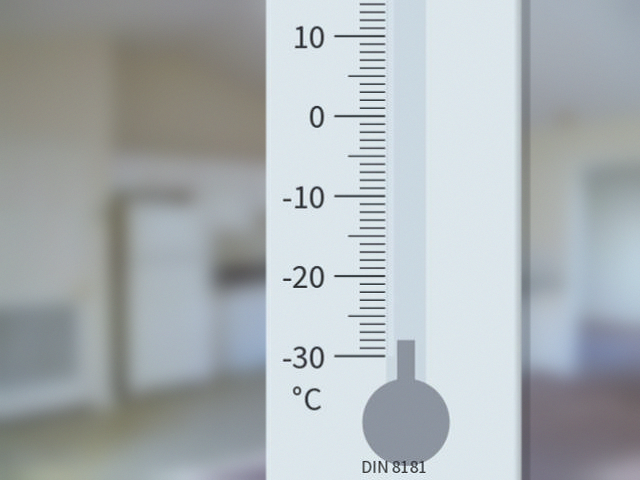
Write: -28°C
